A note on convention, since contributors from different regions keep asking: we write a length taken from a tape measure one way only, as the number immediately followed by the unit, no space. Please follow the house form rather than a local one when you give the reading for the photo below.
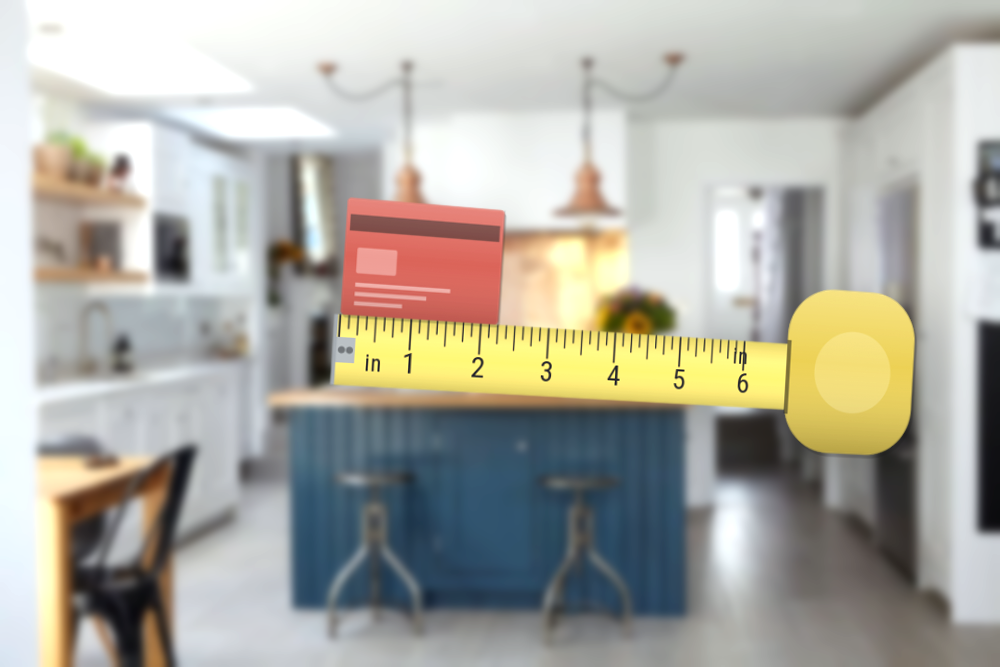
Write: 2.25in
